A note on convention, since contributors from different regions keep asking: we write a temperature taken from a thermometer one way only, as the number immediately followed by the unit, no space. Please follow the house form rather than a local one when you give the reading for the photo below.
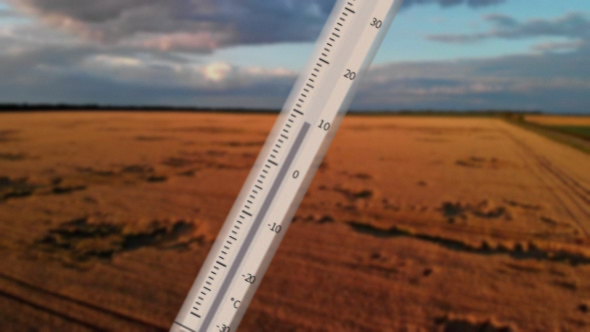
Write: 9°C
